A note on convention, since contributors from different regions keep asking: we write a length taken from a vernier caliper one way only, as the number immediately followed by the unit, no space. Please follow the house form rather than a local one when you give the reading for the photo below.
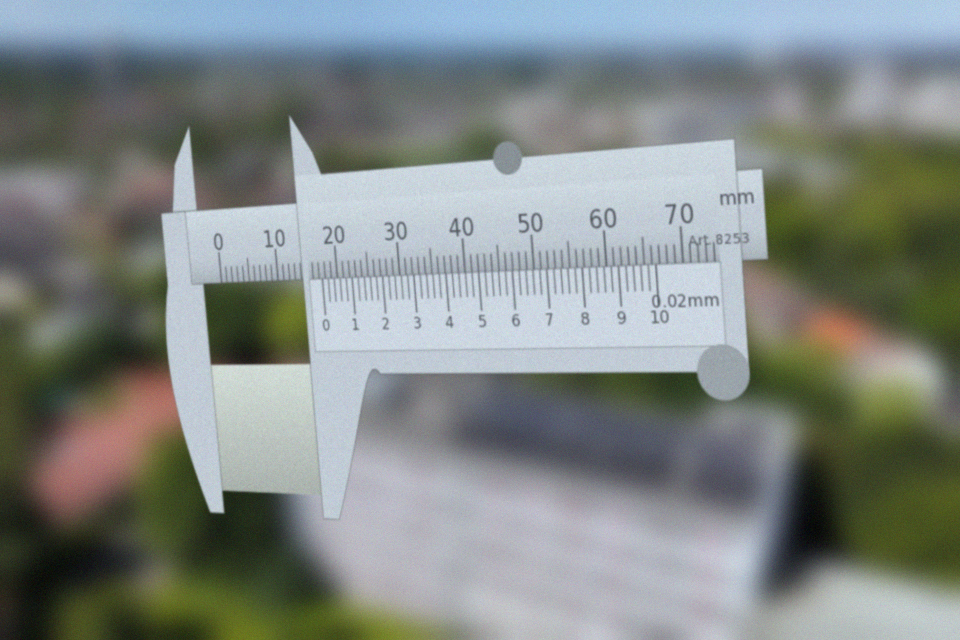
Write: 17.5mm
